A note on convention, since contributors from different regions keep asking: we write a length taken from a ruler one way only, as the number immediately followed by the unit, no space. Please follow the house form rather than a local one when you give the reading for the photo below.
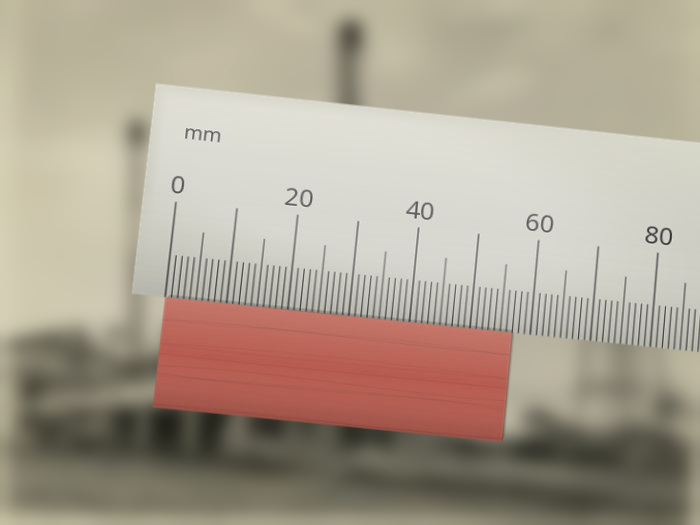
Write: 57mm
